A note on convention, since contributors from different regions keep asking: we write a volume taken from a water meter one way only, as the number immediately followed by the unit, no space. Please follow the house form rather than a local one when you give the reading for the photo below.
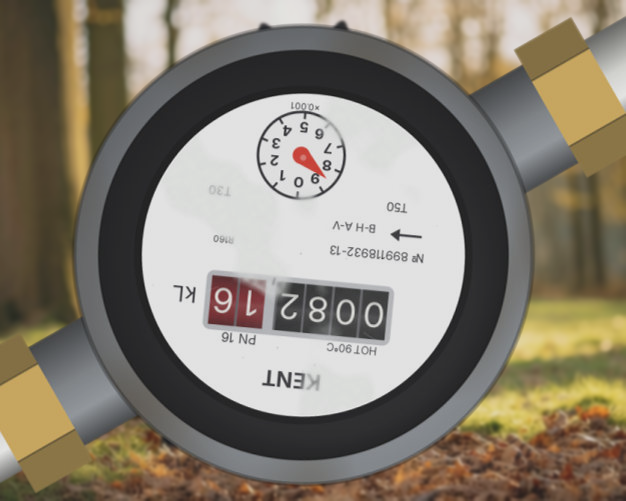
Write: 82.168kL
